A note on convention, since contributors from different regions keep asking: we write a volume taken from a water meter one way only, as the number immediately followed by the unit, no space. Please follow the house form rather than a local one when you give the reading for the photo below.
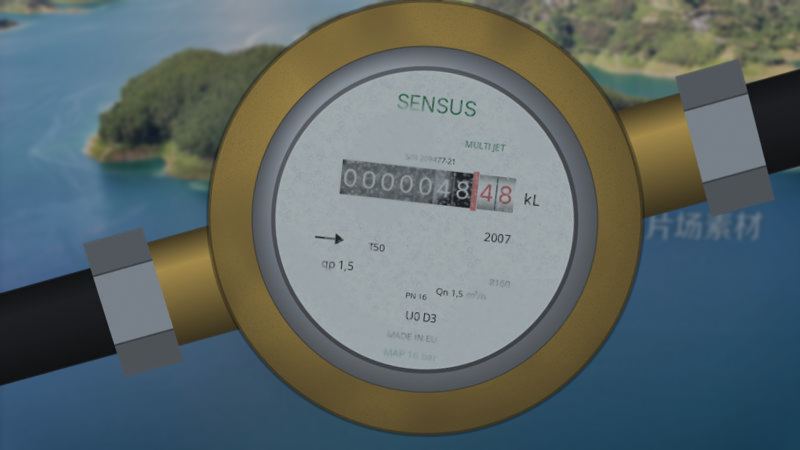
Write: 48.48kL
